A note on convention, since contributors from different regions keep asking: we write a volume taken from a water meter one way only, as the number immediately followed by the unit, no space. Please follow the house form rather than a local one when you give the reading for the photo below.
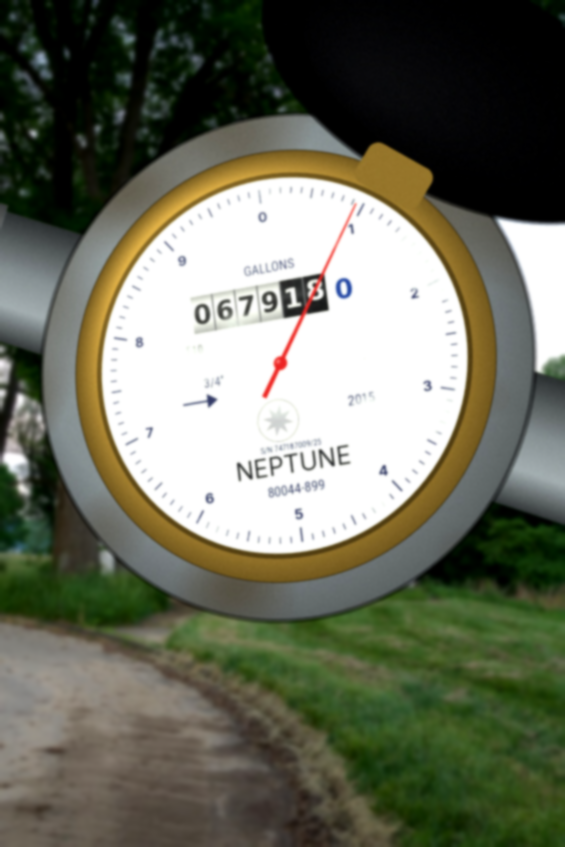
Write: 679180.9gal
